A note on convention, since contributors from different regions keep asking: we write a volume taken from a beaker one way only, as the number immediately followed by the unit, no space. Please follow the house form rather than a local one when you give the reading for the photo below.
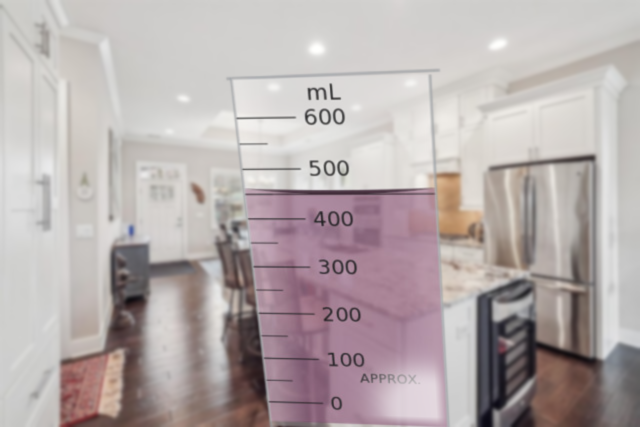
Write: 450mL
